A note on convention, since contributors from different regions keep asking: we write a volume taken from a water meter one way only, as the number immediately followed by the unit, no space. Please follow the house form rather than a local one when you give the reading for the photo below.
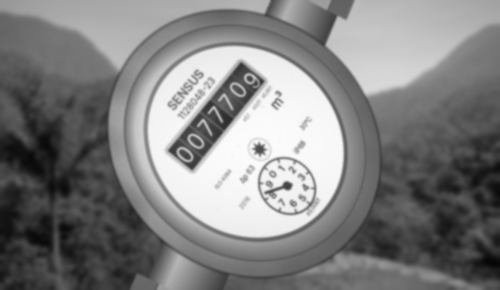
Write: 77.7088m³
